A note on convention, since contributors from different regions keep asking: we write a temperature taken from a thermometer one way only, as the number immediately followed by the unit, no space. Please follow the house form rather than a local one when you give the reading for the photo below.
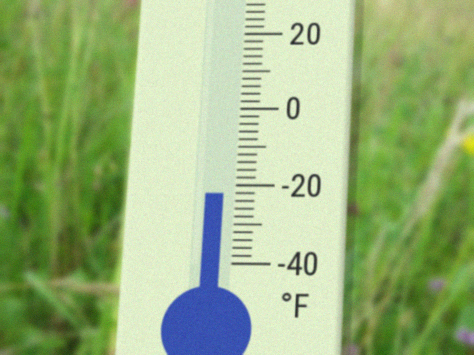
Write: -22°F
